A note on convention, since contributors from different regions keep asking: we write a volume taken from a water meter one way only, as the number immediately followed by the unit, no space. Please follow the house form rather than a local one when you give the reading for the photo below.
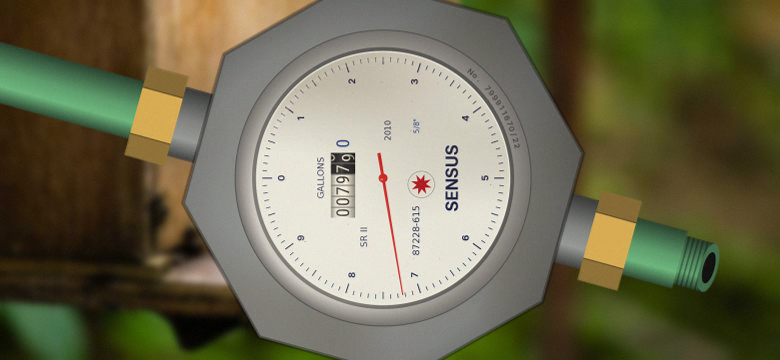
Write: 79787.2gal
